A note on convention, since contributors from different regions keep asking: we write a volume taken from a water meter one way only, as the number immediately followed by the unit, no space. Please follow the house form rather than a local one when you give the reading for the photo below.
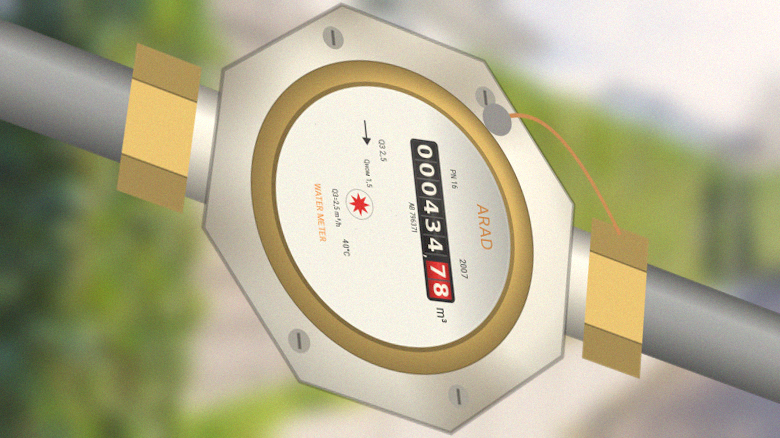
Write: 434.78m³
